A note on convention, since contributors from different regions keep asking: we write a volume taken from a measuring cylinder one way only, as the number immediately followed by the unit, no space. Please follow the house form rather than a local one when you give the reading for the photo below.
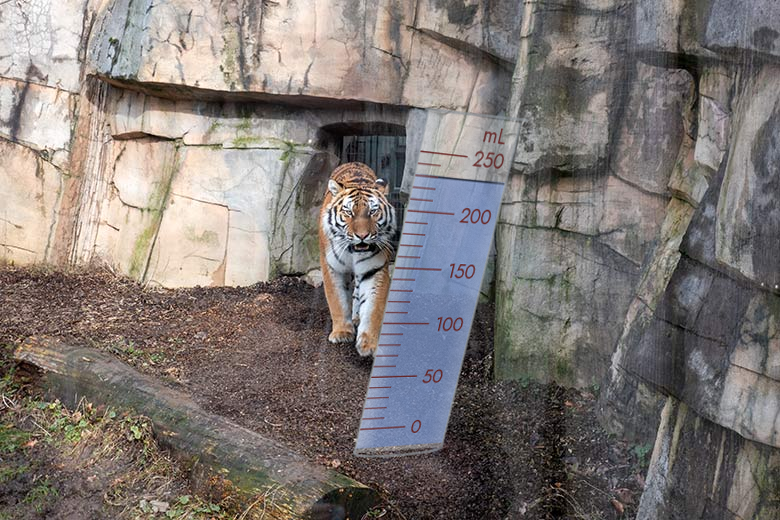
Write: 230mL
